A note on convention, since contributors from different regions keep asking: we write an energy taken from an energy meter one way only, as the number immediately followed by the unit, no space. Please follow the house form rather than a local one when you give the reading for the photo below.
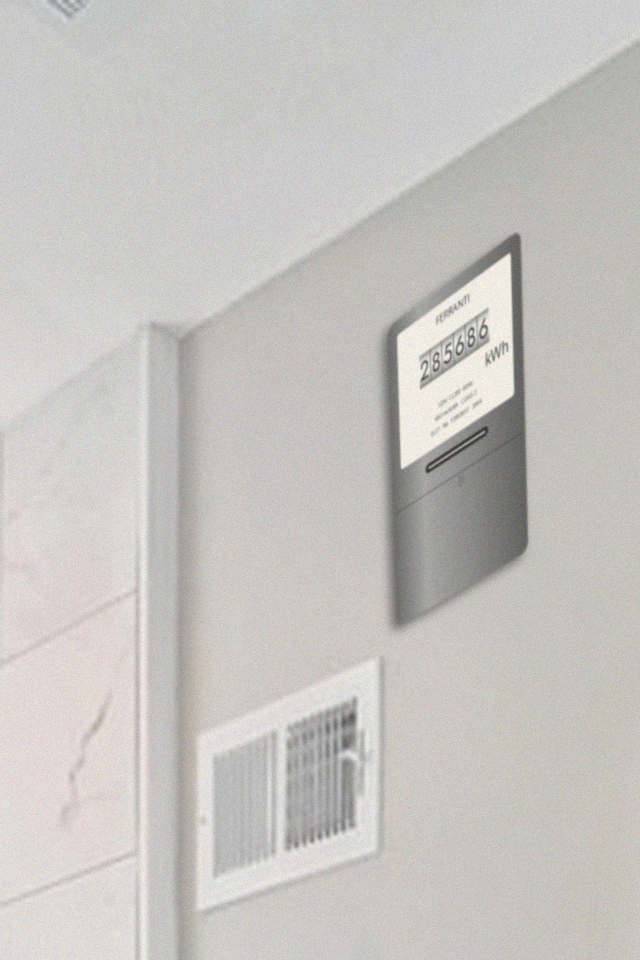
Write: 285686kWh
